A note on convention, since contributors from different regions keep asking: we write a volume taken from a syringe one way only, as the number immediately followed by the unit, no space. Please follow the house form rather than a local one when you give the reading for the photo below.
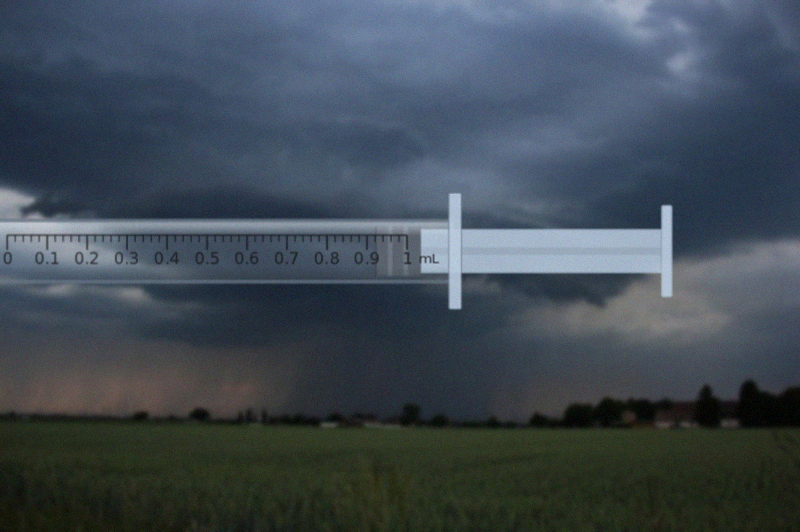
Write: 0.92mL
